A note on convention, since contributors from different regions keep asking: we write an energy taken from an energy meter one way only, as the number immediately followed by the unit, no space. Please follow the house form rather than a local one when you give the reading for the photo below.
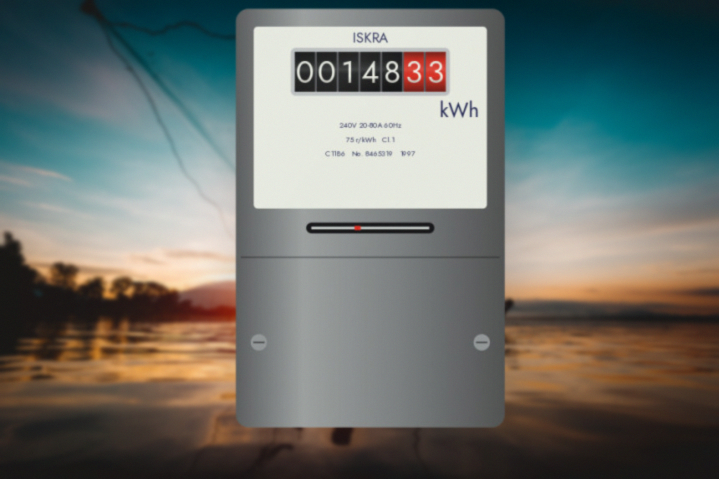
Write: 148.33kWh
